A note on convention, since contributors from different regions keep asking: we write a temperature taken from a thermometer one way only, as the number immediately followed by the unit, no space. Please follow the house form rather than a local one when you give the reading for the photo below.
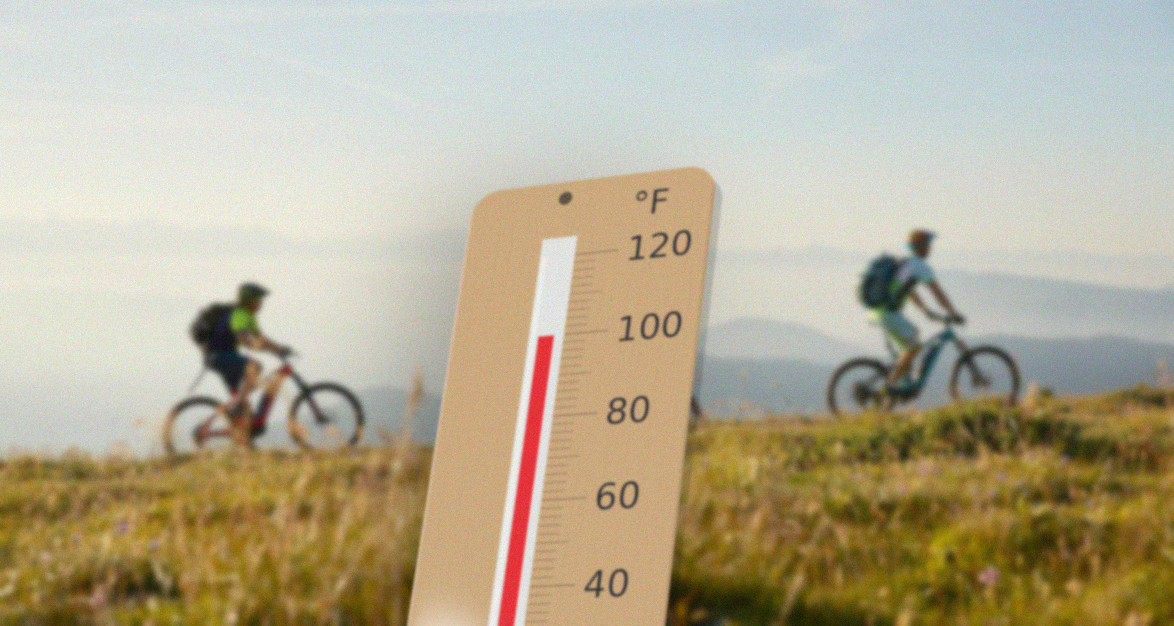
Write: 100°F
